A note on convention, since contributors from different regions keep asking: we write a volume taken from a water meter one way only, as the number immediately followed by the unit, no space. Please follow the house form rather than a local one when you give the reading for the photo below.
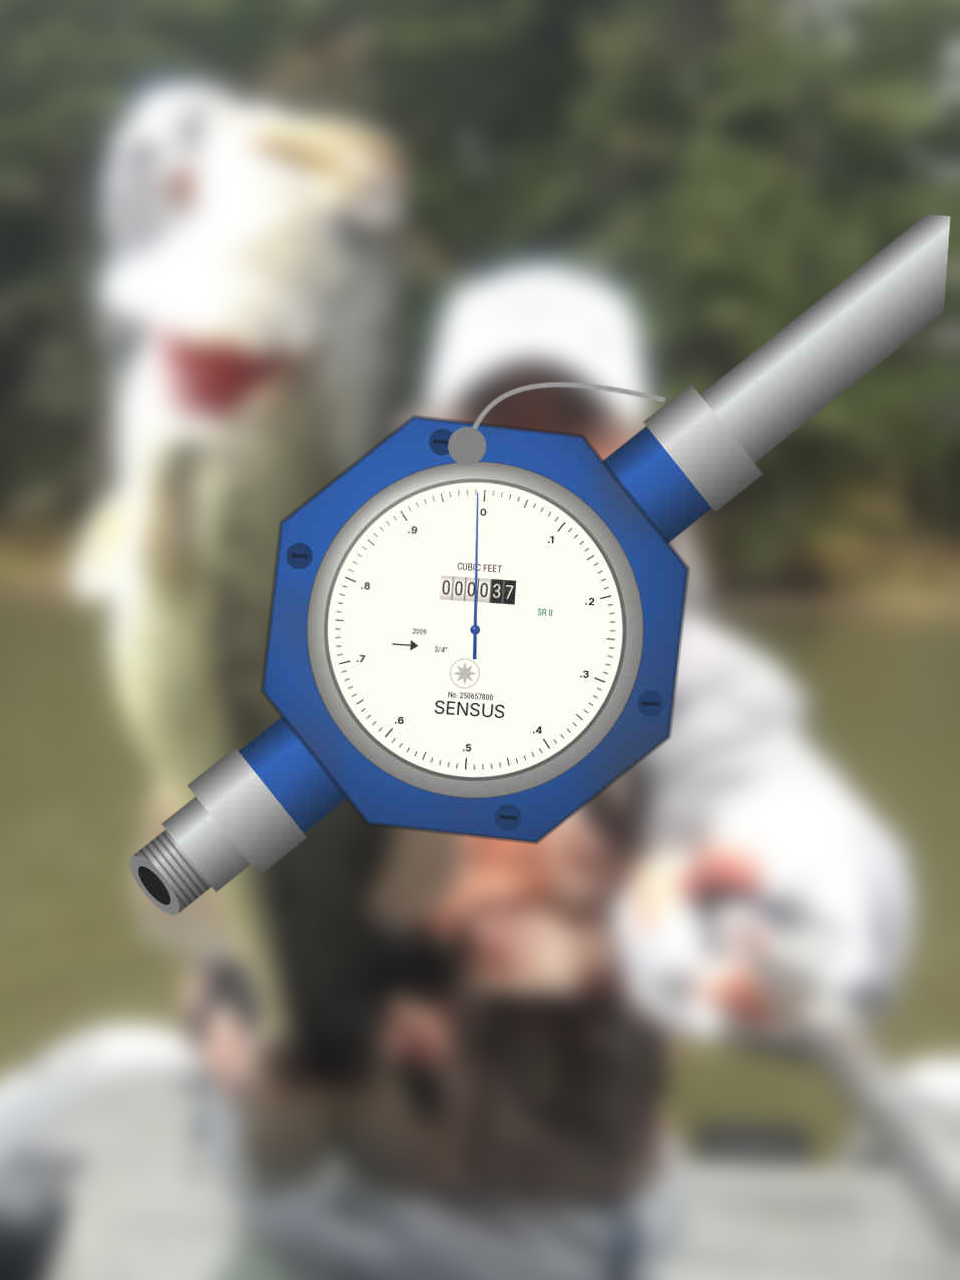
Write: 36.99ft³
